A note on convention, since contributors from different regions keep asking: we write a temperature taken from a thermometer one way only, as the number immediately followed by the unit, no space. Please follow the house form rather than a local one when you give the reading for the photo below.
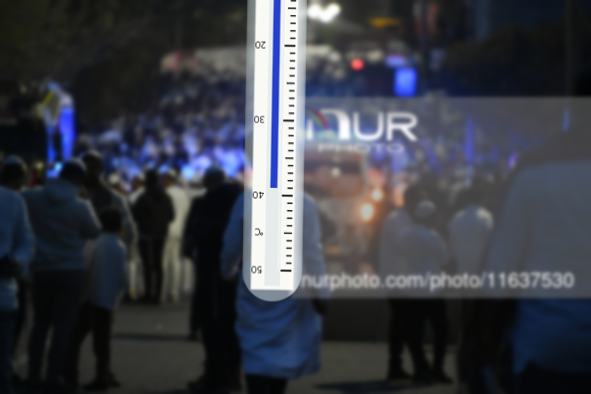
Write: 39°C
